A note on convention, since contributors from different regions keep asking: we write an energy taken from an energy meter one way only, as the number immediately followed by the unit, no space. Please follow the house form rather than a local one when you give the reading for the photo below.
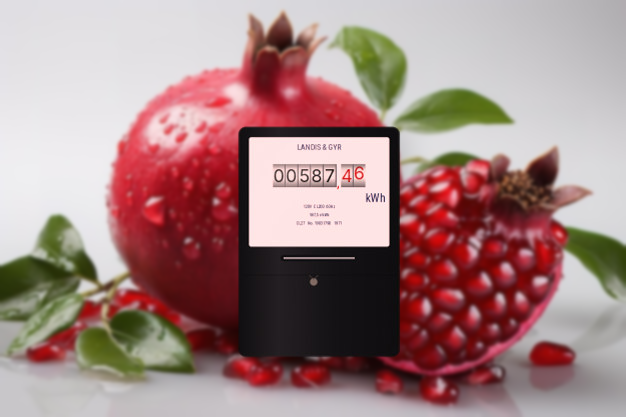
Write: 587.46kWh
